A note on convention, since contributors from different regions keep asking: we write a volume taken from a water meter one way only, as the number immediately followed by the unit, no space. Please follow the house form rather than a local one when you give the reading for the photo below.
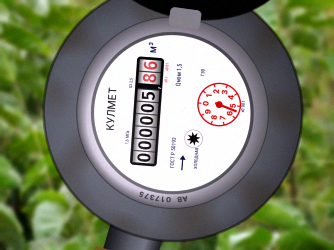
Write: 5.865m³
